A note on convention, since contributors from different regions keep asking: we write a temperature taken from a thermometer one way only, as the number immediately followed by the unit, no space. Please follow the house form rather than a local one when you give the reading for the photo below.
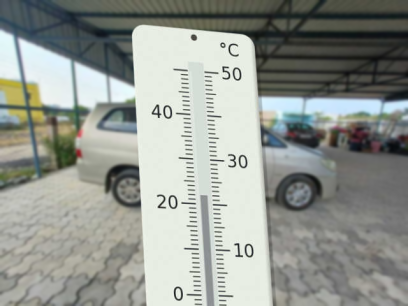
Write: 22°C
